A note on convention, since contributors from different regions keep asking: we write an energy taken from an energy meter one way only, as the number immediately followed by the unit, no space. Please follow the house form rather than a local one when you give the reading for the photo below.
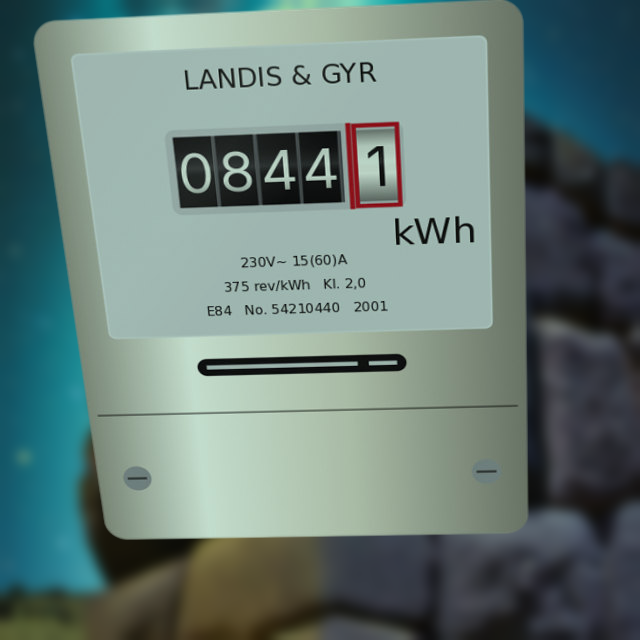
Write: 844.1kWh
